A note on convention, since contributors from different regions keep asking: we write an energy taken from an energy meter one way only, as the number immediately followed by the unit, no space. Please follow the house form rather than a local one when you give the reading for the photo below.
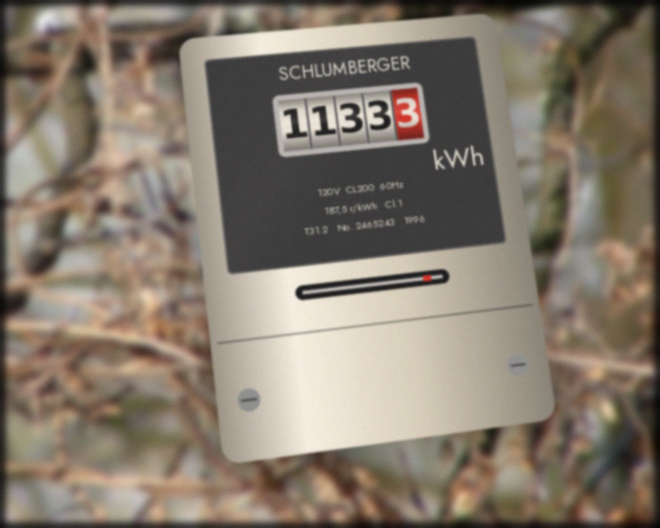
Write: 1133.3kWh
